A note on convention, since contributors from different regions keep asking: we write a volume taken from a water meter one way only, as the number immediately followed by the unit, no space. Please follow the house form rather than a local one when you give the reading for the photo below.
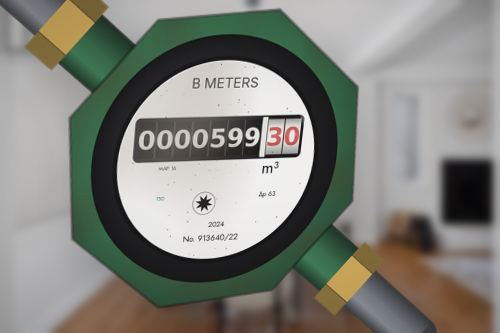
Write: 599.30m³
